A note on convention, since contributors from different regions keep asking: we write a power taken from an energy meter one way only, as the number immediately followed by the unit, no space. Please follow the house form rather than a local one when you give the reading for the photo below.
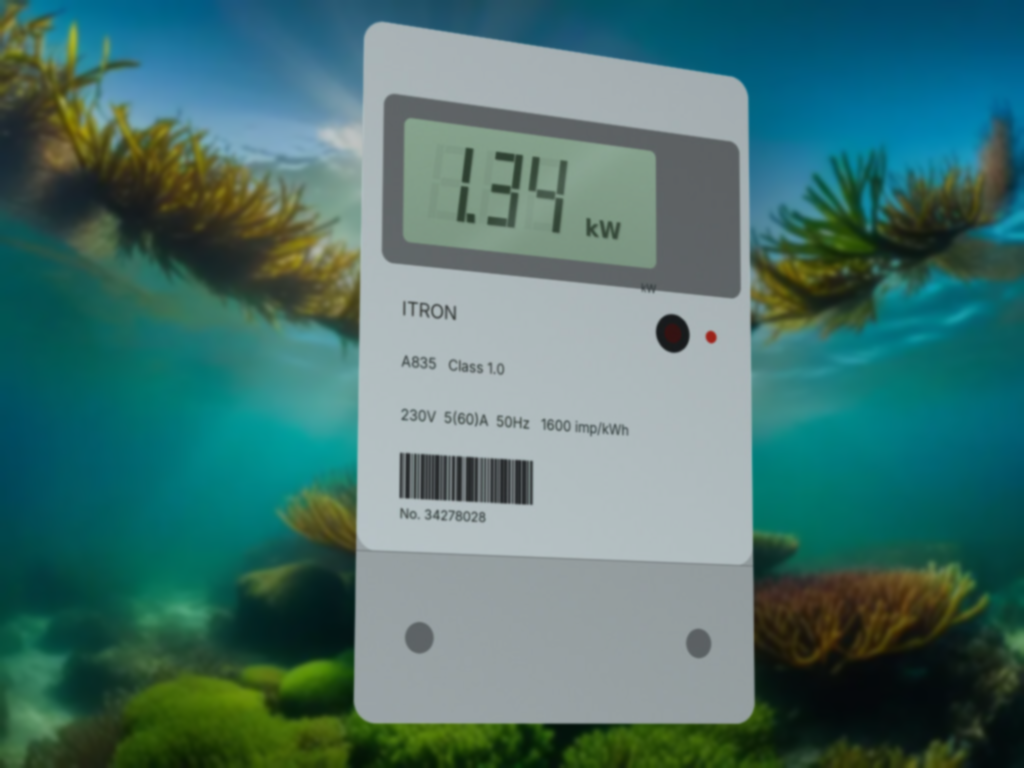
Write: 1.34kW
